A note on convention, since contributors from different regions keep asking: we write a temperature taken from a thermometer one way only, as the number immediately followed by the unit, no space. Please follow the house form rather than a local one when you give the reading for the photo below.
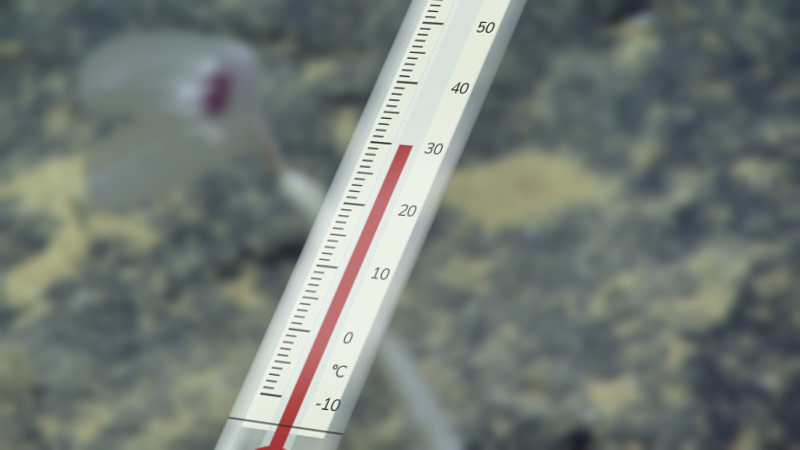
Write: 30°C
